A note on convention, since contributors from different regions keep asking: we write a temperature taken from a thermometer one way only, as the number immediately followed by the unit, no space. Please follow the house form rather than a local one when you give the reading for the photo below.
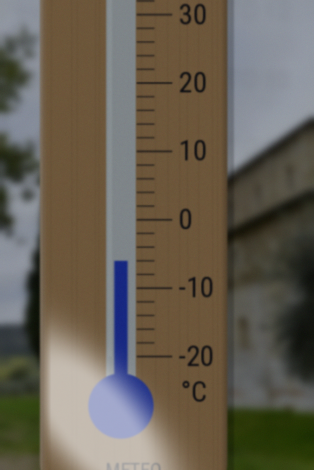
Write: -6°C
